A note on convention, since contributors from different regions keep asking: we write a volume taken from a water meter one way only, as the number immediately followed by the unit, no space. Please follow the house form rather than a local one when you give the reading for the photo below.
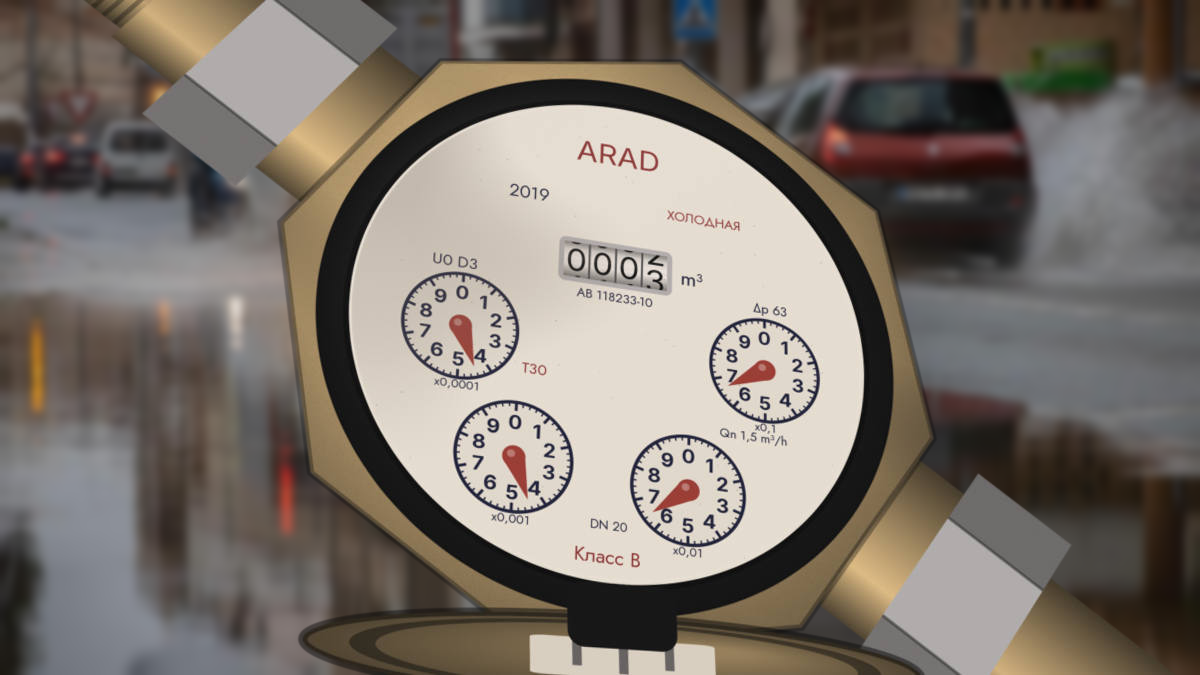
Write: 2.6644m³
